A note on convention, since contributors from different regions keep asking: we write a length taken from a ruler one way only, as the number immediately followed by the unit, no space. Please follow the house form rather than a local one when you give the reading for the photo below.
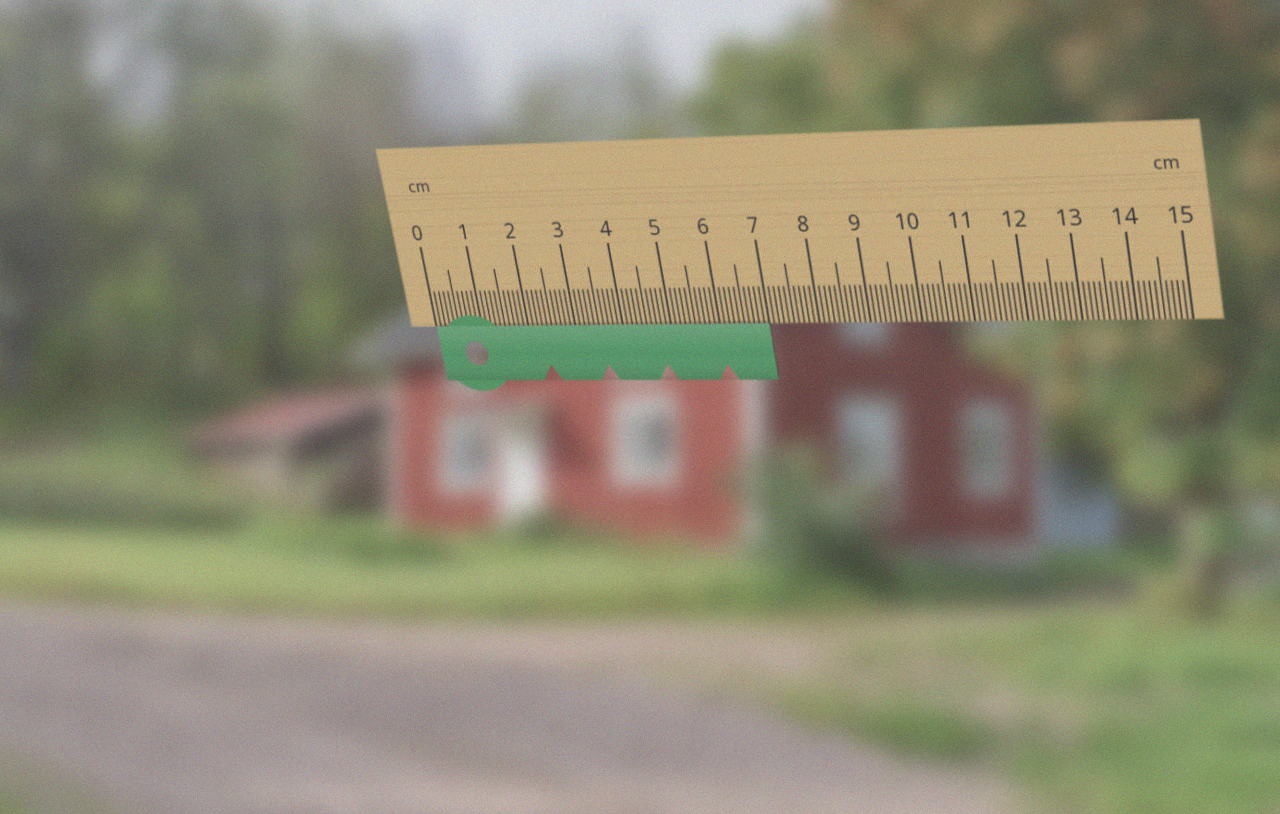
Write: 7cm
